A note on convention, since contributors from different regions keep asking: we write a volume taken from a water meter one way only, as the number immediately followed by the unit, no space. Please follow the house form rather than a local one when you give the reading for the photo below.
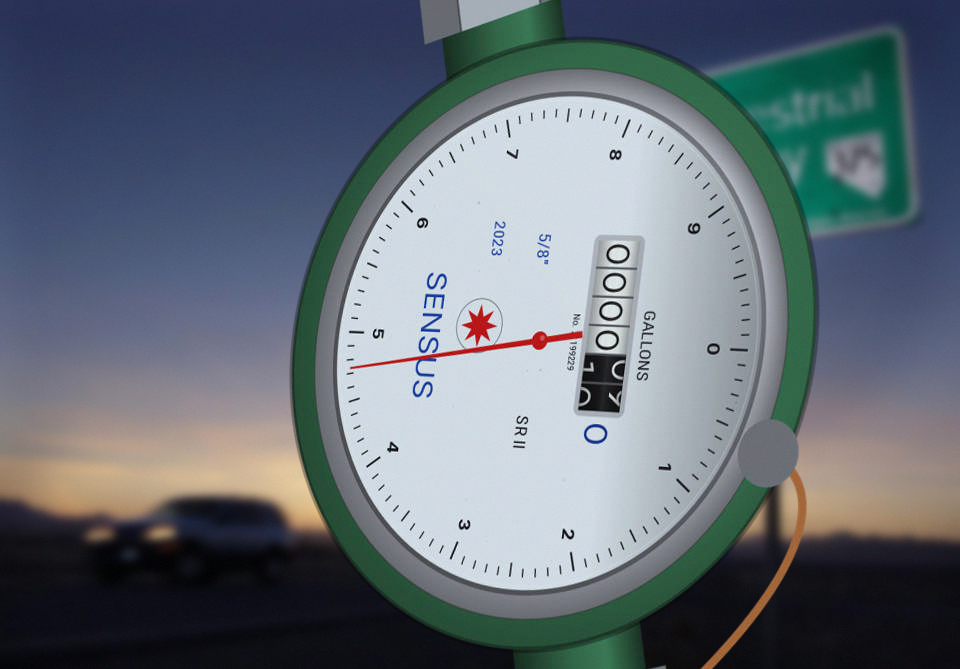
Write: 94.7gal
